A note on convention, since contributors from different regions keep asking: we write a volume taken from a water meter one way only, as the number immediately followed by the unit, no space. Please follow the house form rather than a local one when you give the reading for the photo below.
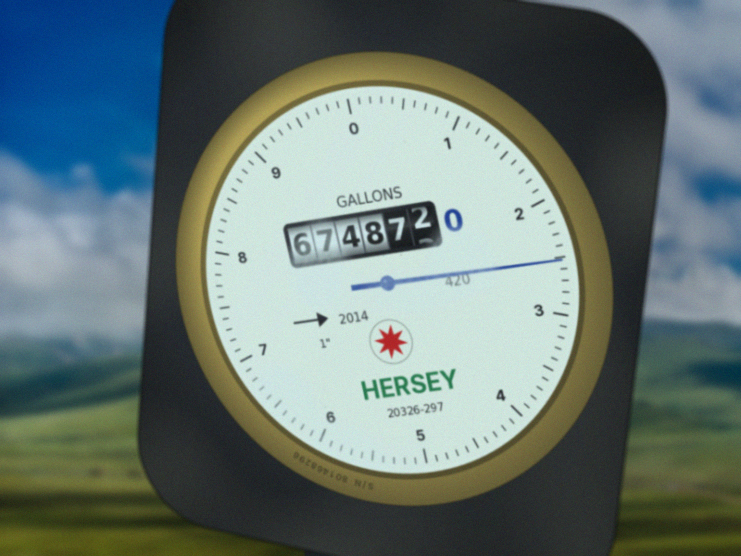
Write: 6748722.5gal
